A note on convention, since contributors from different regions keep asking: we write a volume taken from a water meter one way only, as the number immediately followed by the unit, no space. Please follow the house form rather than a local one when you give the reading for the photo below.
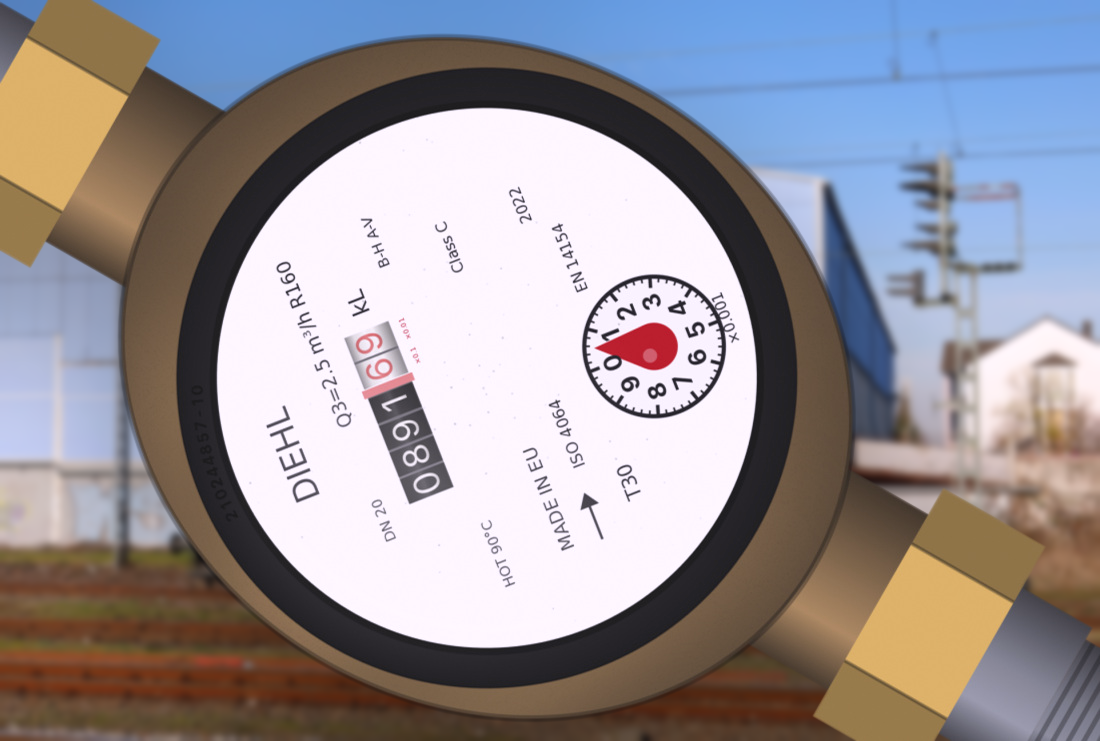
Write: 891.690kL
